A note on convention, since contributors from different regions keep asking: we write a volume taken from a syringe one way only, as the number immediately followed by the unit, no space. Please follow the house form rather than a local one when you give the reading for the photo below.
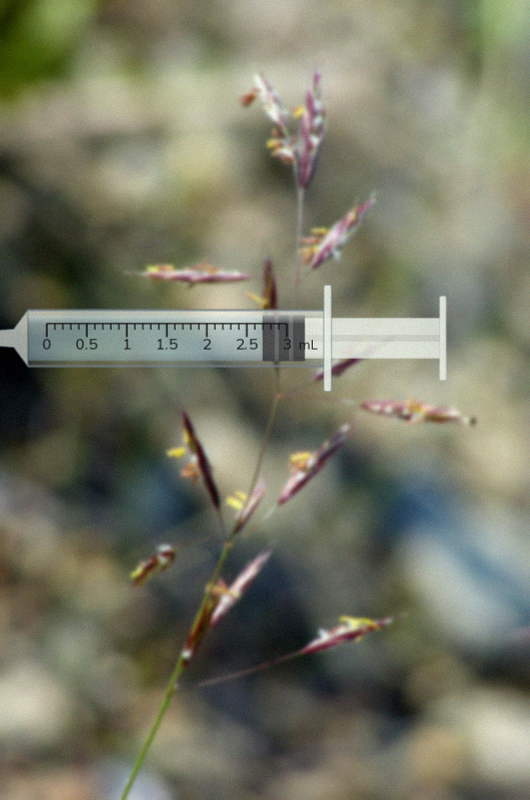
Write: 2.7mL
